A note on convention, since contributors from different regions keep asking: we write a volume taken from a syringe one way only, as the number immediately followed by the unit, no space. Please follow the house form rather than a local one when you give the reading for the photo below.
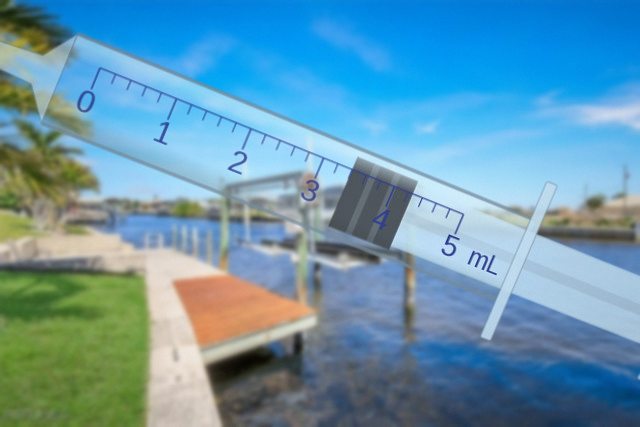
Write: 3.4mL
